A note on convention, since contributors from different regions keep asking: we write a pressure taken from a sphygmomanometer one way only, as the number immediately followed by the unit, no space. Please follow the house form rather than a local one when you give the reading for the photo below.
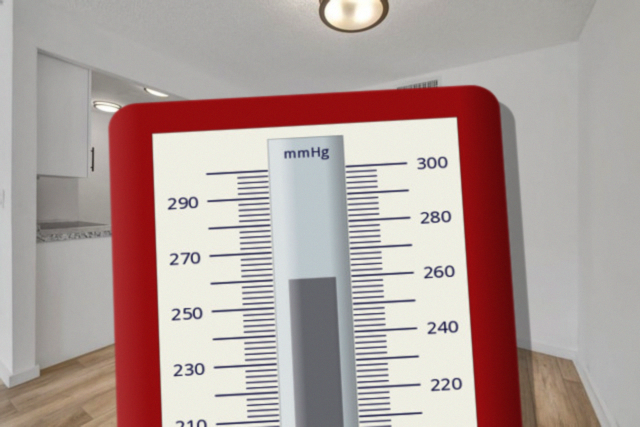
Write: 260mmHg
